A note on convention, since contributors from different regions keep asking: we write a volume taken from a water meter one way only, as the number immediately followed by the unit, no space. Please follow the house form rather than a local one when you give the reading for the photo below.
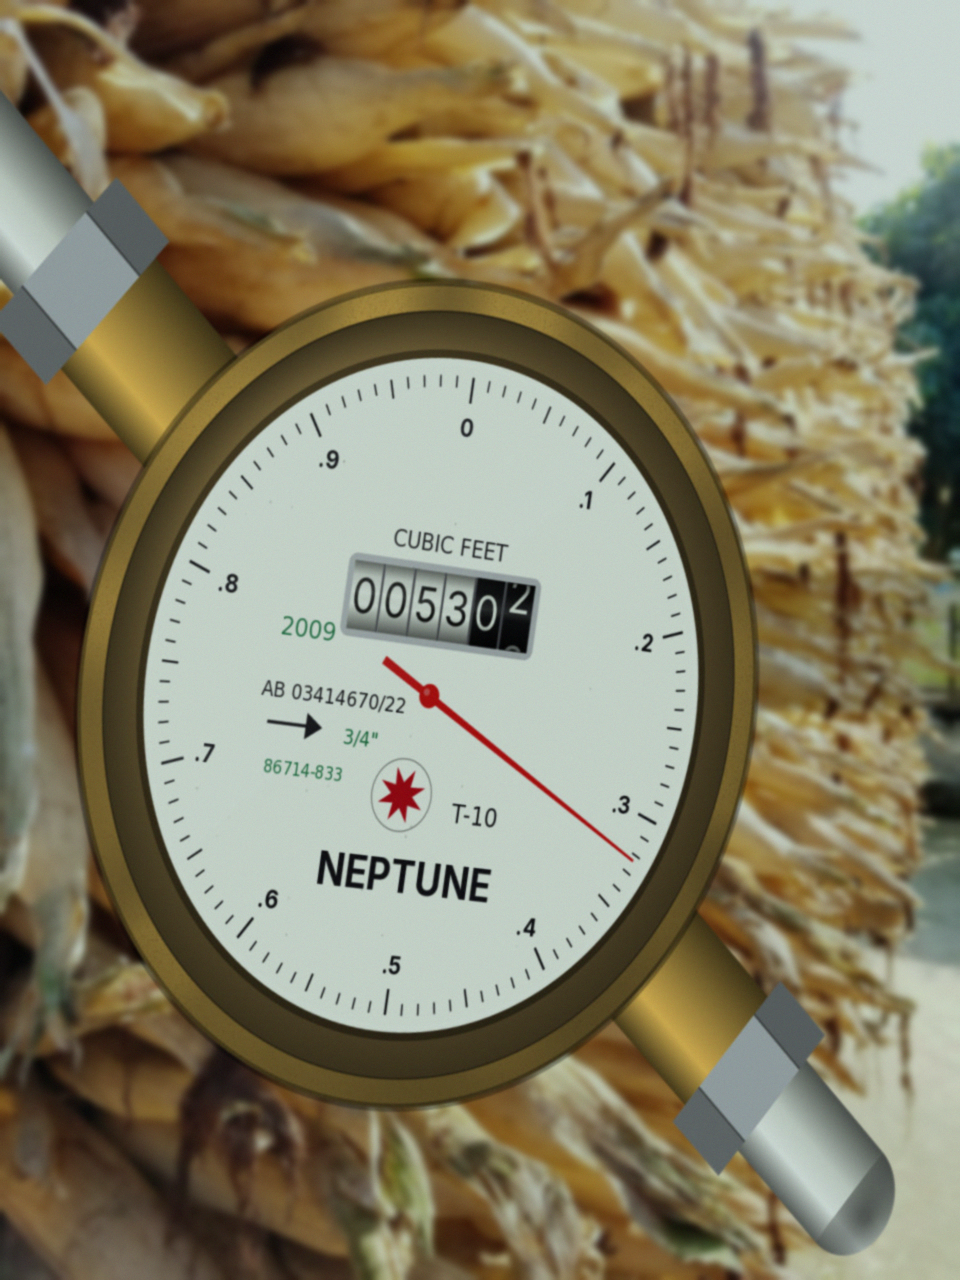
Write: 5302.32ft³
